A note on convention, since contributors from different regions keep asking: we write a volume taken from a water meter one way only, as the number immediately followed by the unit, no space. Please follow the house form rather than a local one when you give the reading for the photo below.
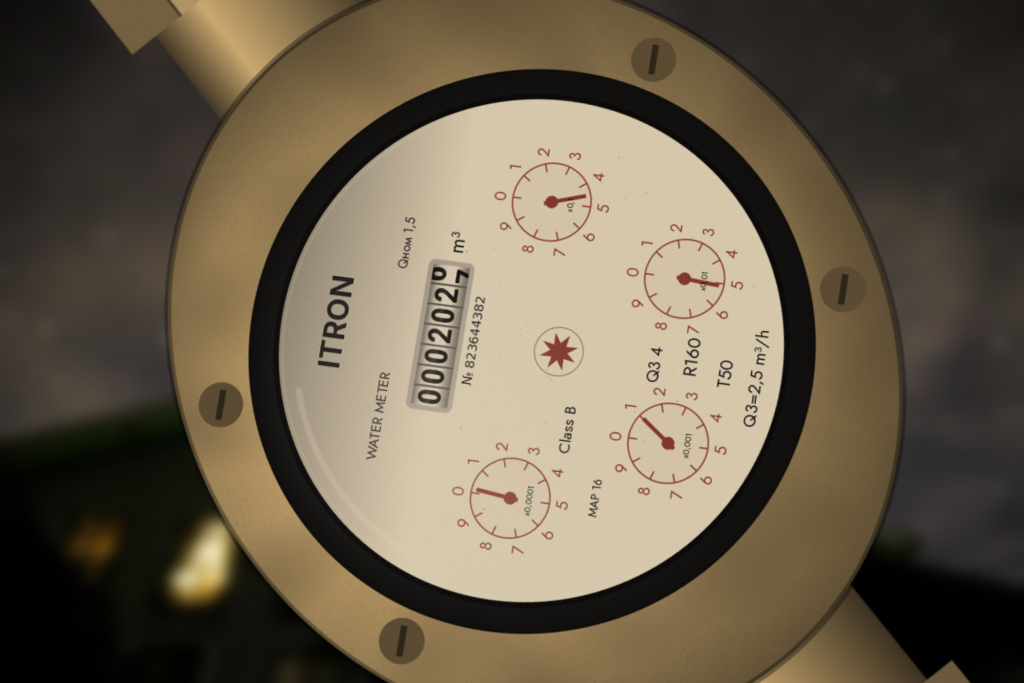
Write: 2026.4510m³
